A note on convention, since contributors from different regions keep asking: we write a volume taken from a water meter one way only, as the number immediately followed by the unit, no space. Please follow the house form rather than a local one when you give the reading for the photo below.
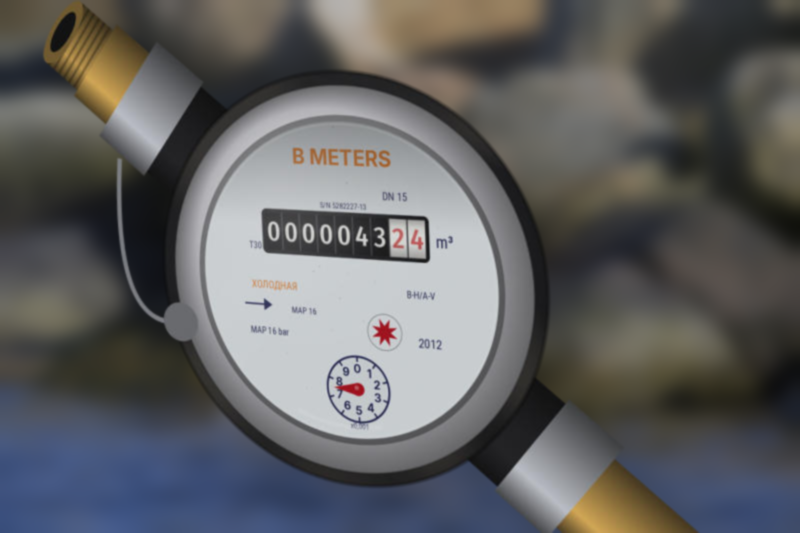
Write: 43.247m³
